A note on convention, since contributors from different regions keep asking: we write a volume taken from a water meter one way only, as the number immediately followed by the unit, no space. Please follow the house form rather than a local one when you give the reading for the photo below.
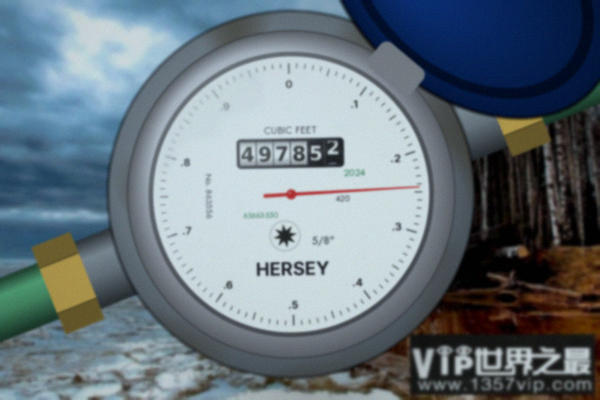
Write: 497852.24ft³
